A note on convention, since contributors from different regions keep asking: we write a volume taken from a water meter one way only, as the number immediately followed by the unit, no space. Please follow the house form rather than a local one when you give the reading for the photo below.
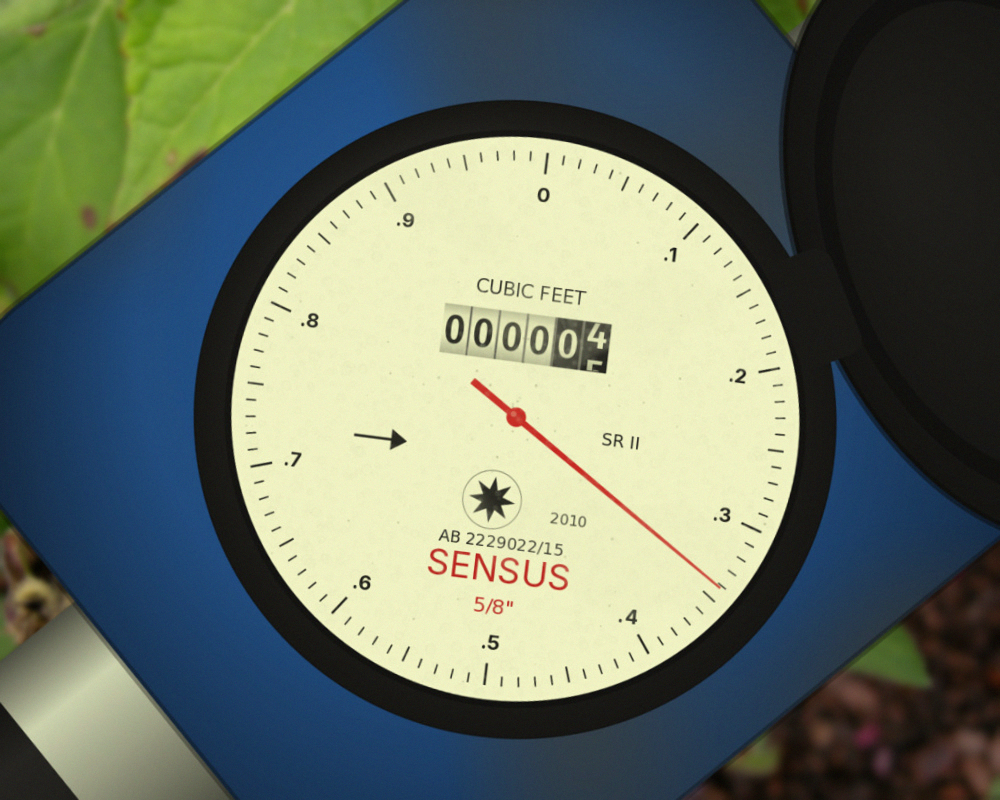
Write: 4.34ft³
